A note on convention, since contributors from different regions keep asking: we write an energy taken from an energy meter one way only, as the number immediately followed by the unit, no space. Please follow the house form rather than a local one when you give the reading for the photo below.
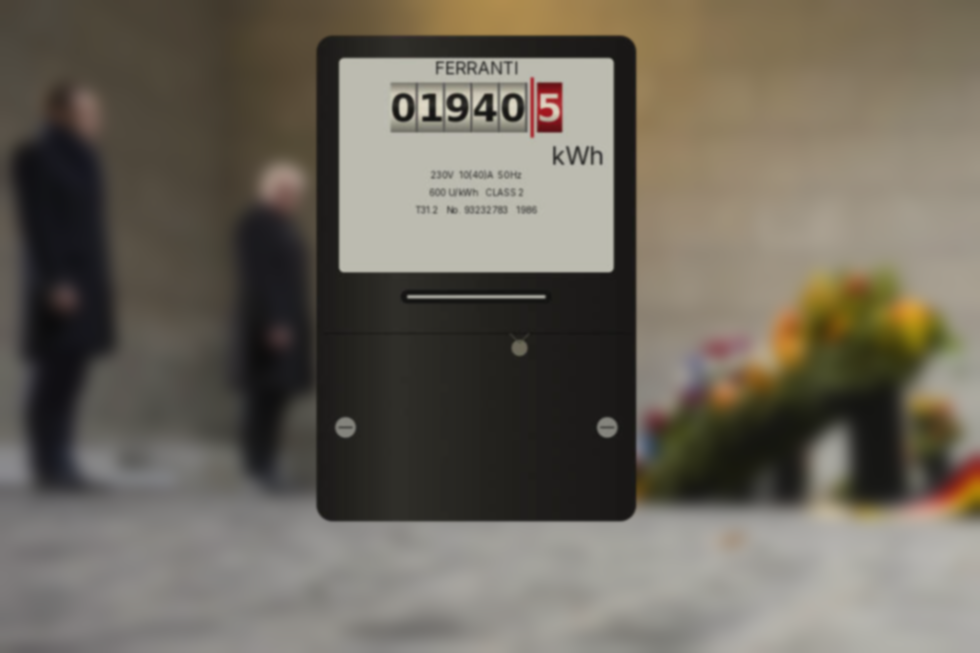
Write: 1940.5kWh
